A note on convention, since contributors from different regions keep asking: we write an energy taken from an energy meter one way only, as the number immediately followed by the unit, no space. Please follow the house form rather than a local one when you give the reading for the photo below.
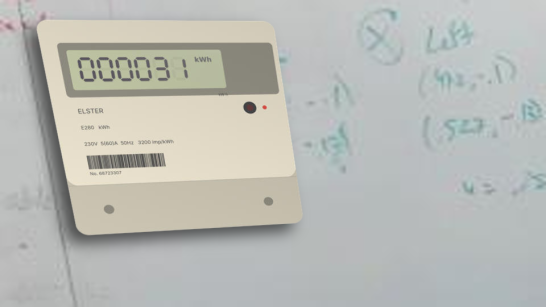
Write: 31kWh
